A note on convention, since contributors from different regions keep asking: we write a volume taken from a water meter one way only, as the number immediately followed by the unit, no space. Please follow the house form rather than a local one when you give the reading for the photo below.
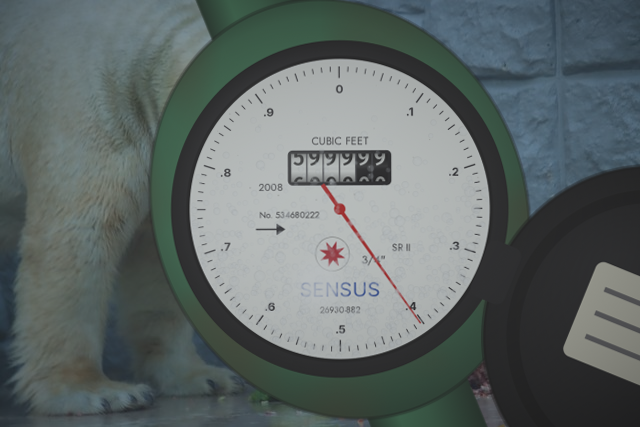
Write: 599999.40ft³
